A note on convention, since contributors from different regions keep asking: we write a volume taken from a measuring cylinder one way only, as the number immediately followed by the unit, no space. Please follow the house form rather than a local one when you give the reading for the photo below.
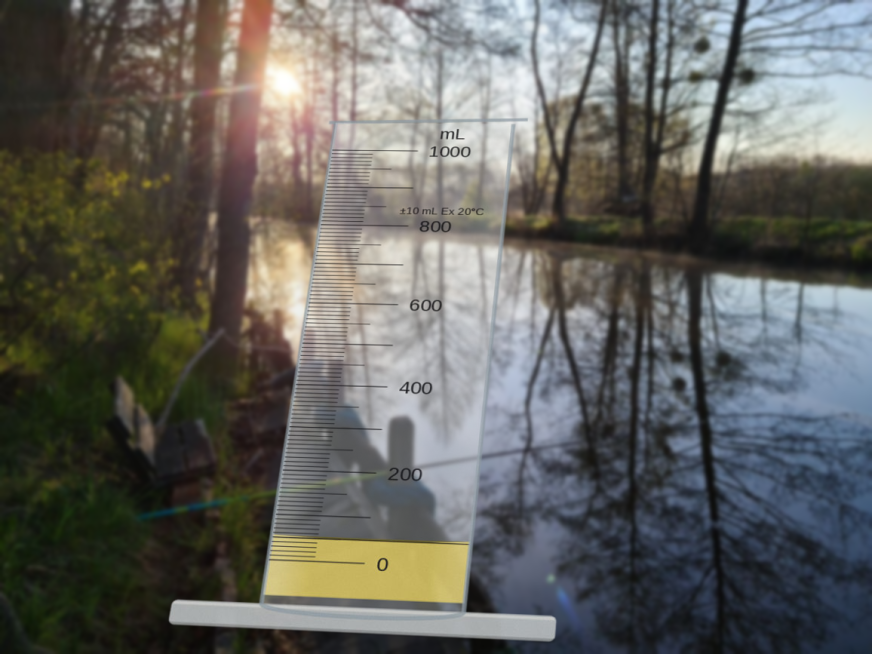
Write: 50mL
